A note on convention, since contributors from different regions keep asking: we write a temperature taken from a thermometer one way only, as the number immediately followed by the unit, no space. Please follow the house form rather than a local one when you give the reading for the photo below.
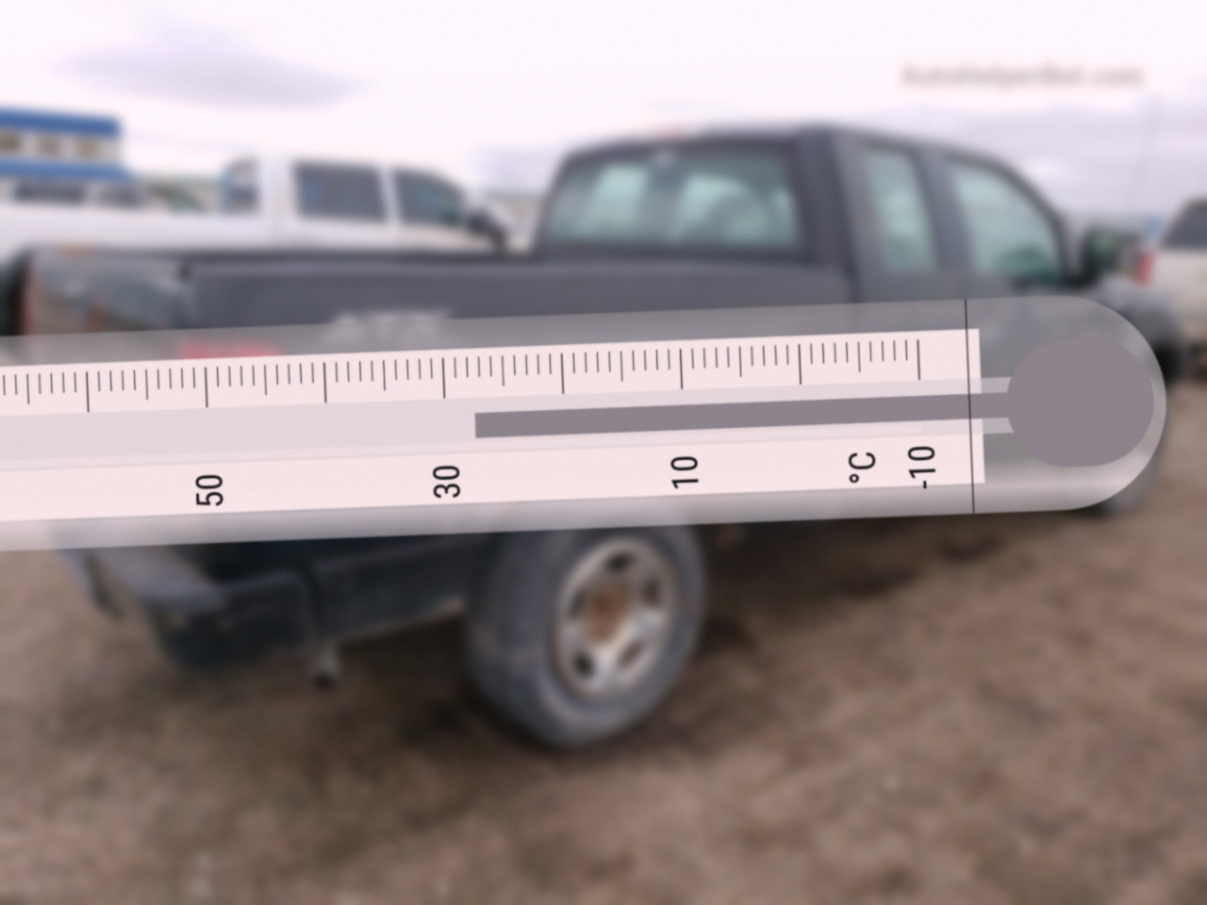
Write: 27.5°C
